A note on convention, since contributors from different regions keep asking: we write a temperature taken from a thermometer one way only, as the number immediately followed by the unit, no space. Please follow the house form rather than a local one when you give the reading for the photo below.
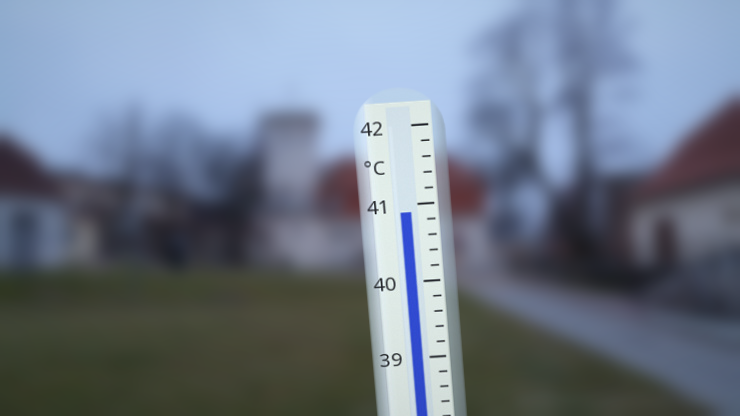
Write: 40.9°C
